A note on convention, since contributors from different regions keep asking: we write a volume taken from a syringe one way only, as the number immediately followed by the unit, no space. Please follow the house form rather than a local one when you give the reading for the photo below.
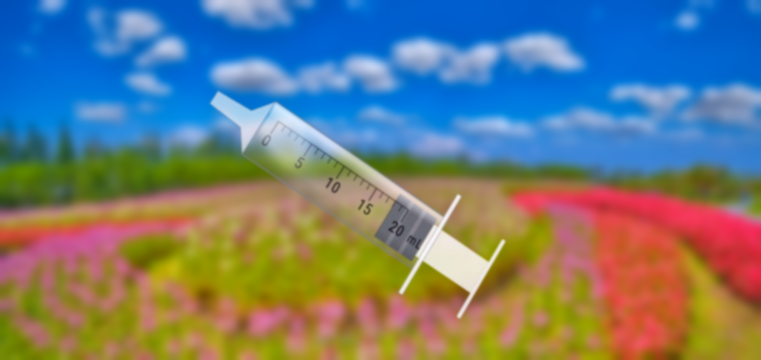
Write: 18mL
